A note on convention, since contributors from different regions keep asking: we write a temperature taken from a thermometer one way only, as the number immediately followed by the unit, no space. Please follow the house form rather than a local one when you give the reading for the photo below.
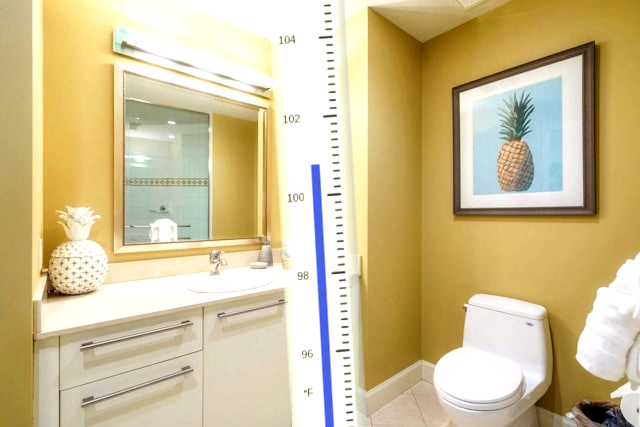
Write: 100.8°F
